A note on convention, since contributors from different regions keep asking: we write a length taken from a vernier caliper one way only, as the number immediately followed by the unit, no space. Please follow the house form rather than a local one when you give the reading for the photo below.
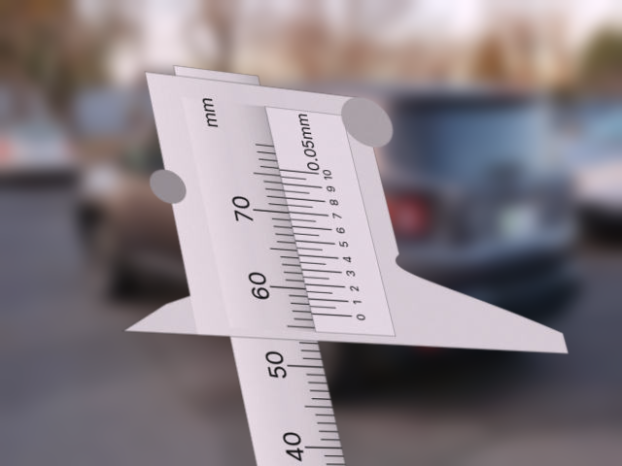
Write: 56.8mm
